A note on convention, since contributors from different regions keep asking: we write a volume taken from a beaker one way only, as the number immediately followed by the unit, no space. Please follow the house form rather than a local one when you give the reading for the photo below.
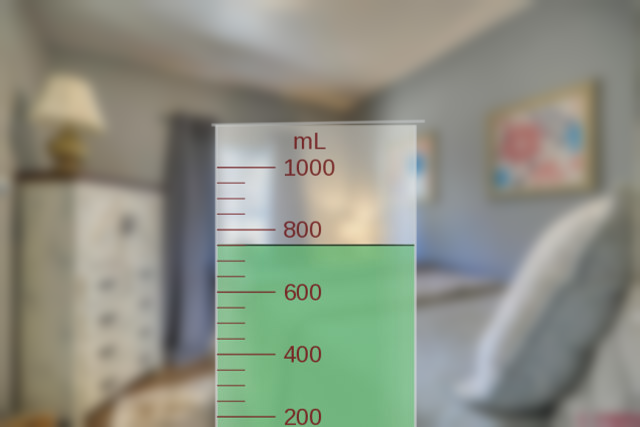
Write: 750mL
